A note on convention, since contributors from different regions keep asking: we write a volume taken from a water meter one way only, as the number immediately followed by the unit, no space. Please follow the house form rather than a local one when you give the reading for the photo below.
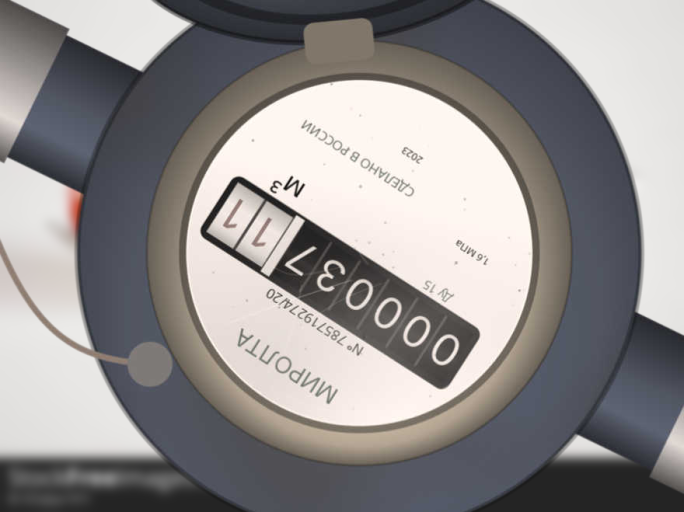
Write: 37.11m³
